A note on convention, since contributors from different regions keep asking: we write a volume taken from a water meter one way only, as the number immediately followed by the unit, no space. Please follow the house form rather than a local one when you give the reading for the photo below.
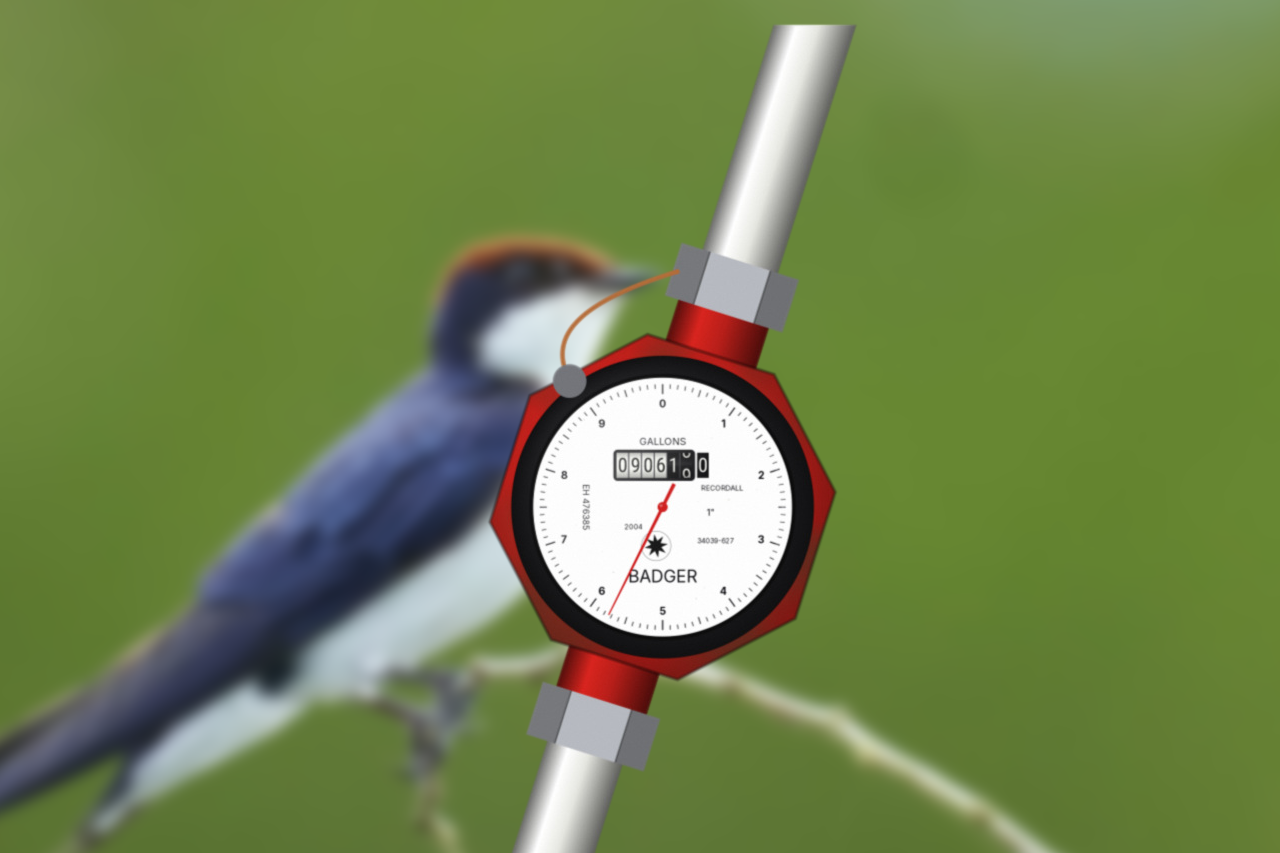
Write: 906185.7gal
